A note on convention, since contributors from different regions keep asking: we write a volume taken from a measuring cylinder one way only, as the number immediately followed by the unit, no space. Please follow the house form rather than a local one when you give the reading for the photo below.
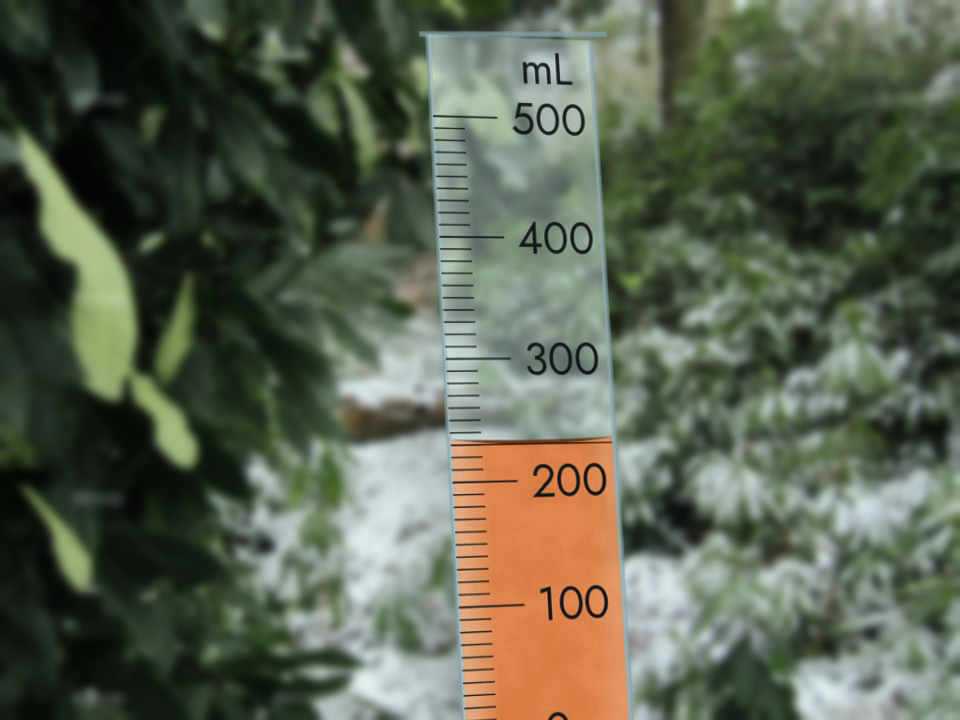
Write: 230mL
